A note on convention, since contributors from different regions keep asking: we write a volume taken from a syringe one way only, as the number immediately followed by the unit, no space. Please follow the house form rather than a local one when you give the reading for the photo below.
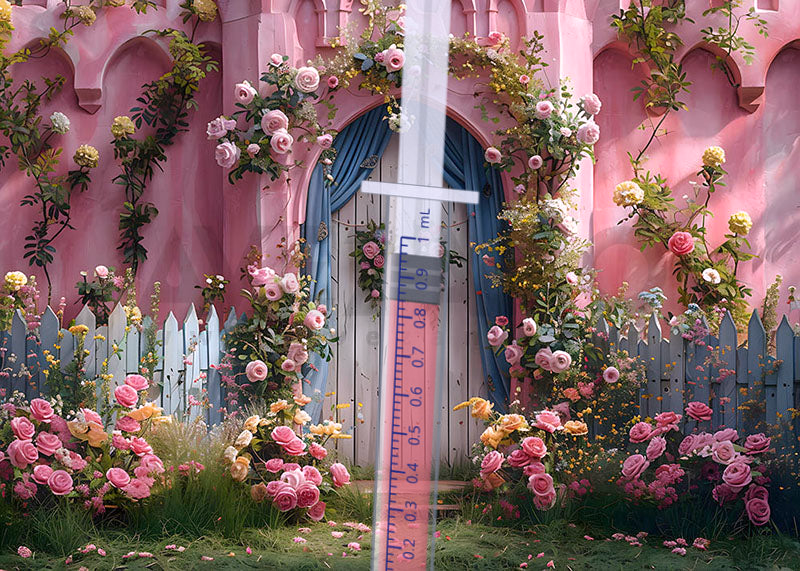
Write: 0.84mL
